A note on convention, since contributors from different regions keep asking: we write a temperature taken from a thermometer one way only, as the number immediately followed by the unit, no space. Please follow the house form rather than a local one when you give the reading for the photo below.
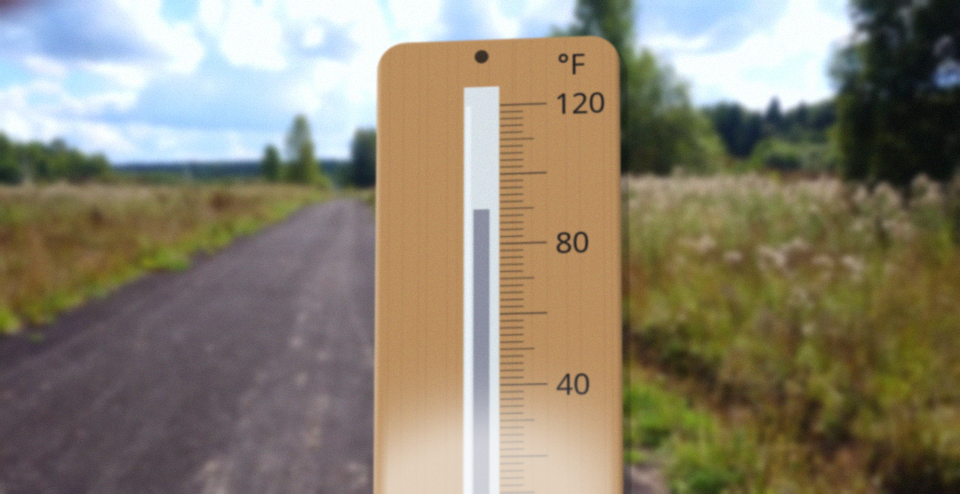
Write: 90°F
